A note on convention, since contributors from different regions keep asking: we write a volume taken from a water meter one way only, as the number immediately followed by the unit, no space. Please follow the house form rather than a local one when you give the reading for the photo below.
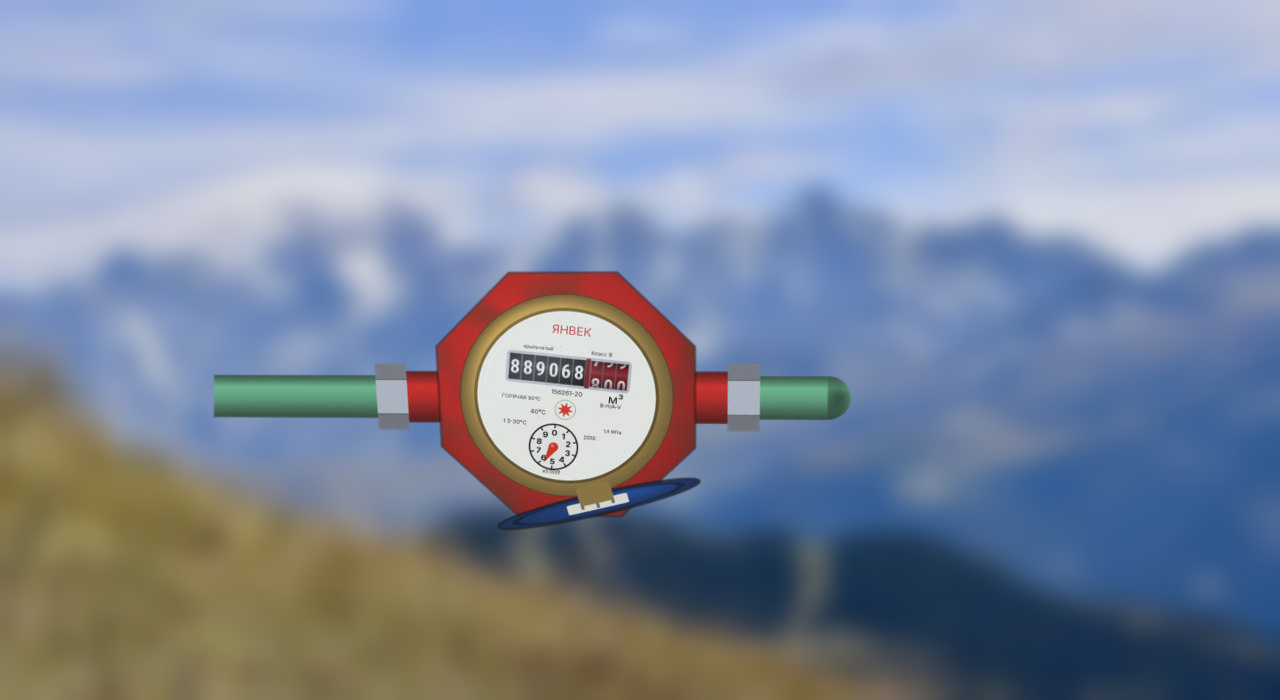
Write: 889068.7995m³
